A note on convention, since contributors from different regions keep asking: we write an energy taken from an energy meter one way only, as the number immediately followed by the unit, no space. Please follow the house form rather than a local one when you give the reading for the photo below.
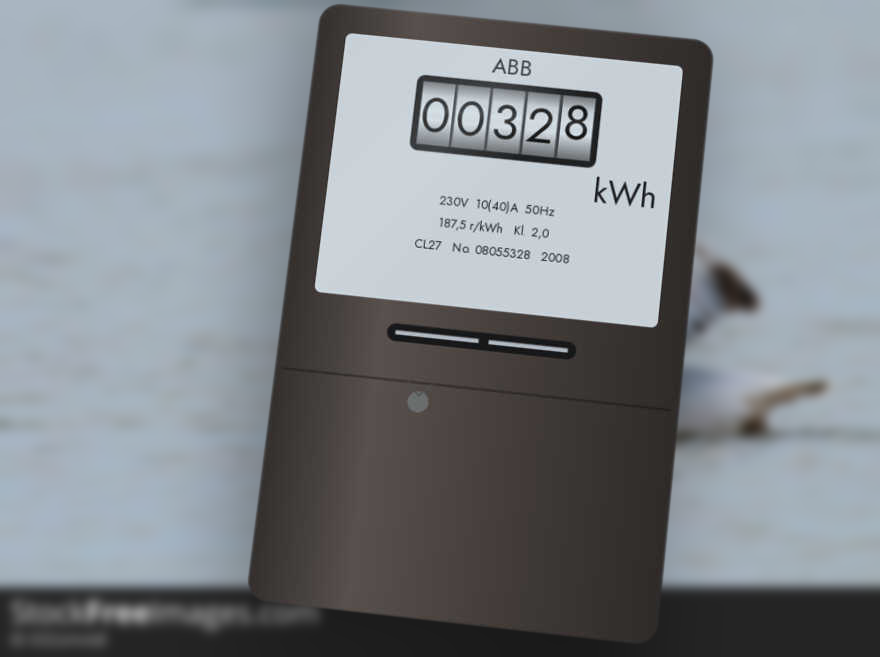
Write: 328kWh
